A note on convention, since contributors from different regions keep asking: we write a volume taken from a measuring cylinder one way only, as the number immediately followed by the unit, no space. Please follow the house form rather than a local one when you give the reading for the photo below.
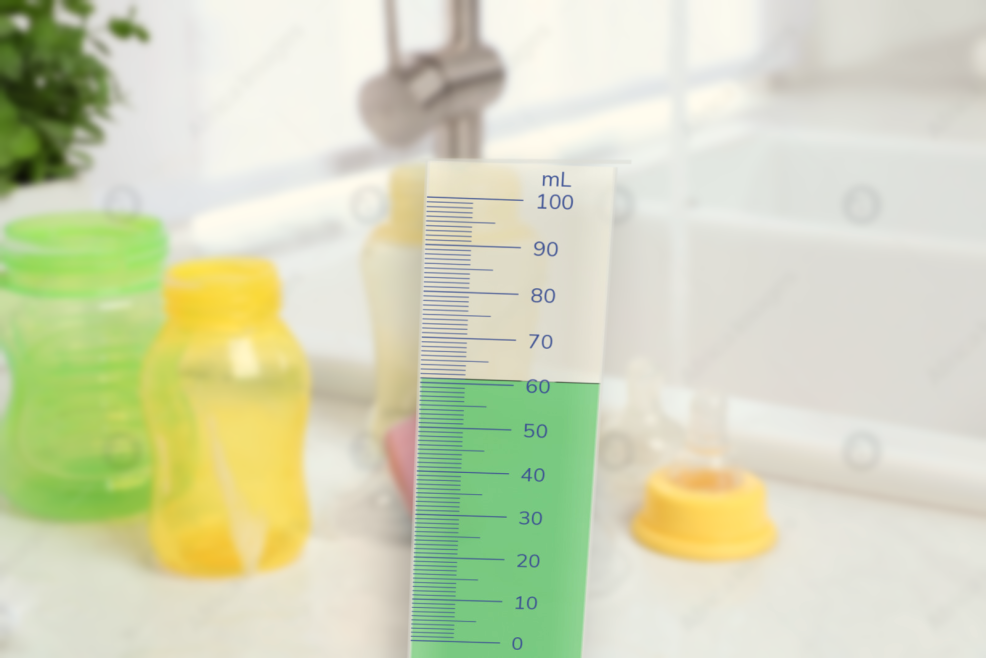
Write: 61mL
